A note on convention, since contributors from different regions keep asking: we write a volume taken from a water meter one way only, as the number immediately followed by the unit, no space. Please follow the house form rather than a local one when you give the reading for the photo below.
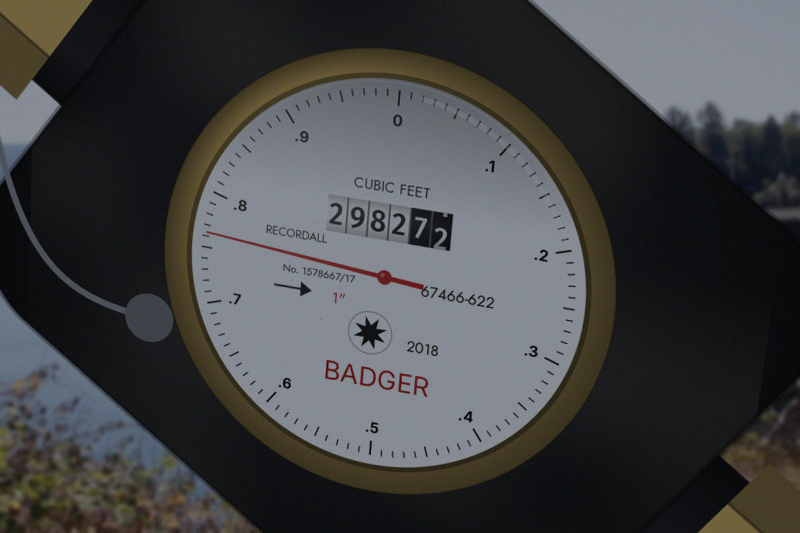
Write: 298271.76ft³
